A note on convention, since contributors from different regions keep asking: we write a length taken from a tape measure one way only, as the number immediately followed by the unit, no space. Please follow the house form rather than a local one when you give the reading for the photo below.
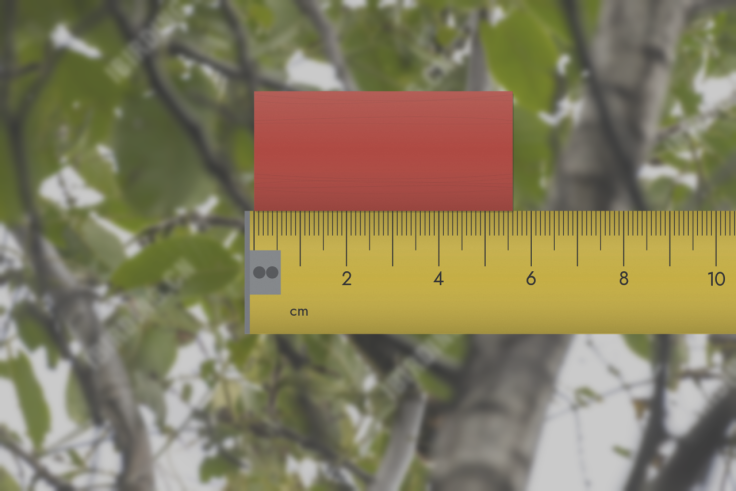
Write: 5.6cm
